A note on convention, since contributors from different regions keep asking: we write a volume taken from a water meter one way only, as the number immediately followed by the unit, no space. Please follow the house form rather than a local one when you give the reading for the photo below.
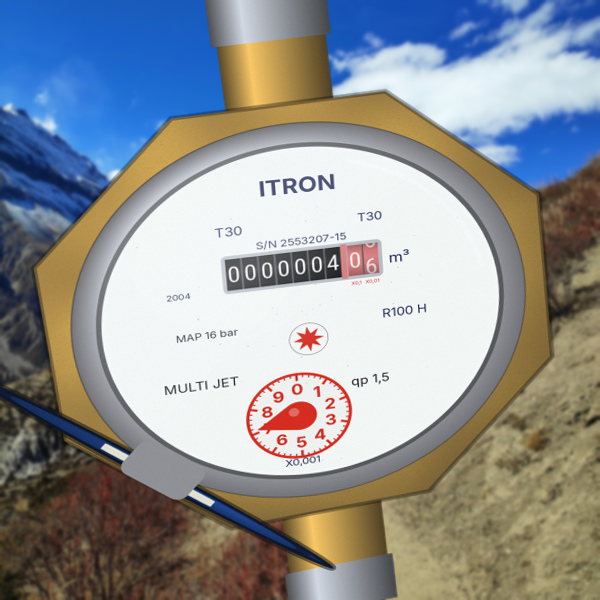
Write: 4.057m³
